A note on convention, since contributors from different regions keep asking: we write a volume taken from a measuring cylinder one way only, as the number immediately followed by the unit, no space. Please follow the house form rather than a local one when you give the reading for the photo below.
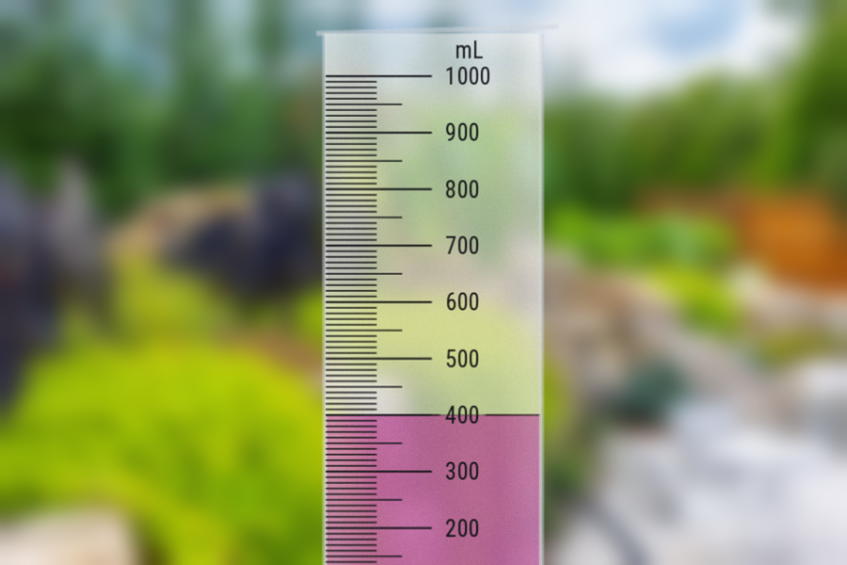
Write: 400mL
